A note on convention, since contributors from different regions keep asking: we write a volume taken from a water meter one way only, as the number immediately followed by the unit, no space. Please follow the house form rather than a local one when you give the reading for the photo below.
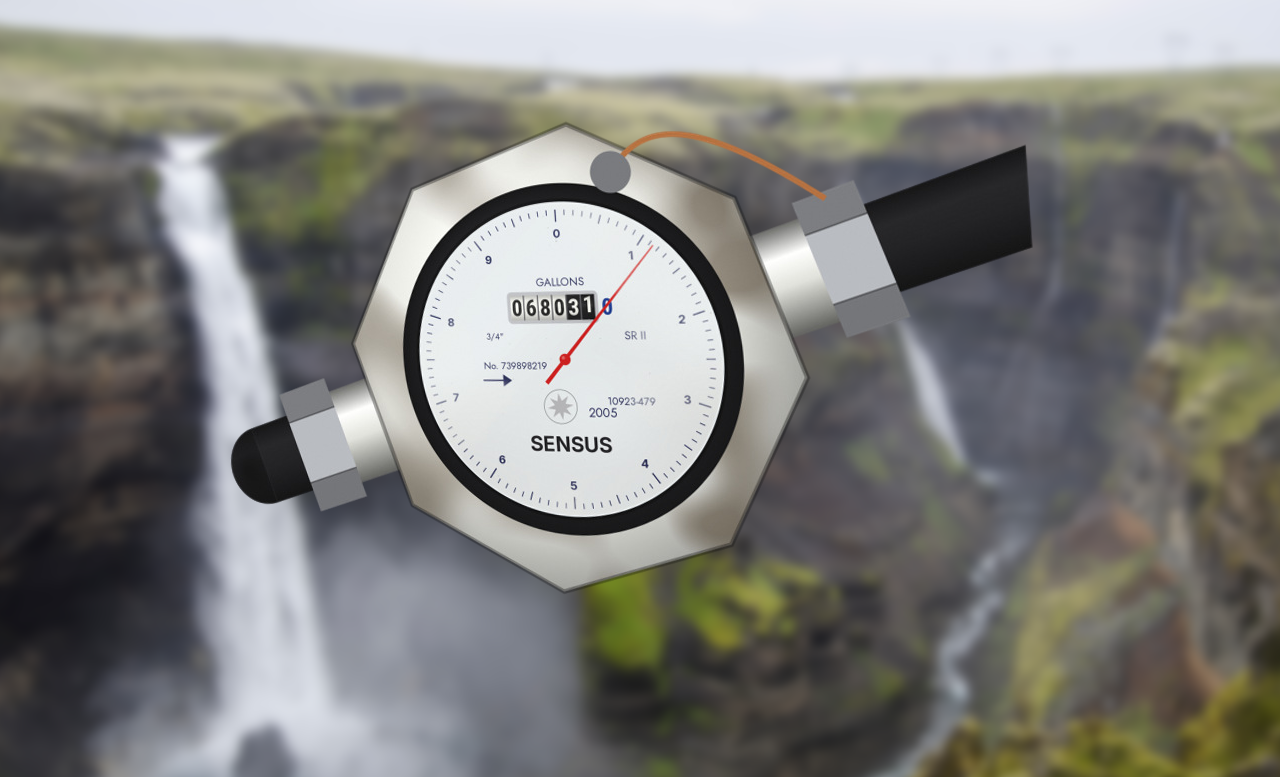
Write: 680311.1gal
